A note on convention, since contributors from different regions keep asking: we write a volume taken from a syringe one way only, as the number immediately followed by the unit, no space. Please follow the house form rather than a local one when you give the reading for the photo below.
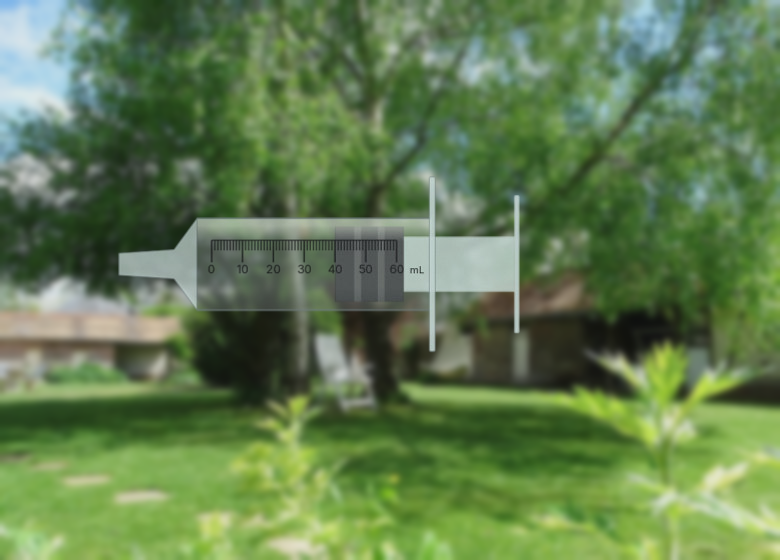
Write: 40mL
